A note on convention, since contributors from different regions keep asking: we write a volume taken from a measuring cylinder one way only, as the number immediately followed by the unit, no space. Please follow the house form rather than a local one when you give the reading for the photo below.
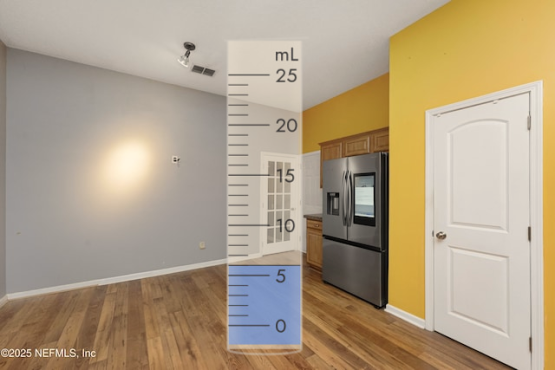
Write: 6mL
